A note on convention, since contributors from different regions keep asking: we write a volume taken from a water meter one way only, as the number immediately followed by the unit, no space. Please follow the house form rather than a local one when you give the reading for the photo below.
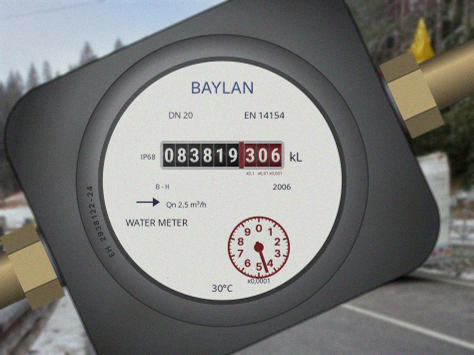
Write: 83819.3064kL
